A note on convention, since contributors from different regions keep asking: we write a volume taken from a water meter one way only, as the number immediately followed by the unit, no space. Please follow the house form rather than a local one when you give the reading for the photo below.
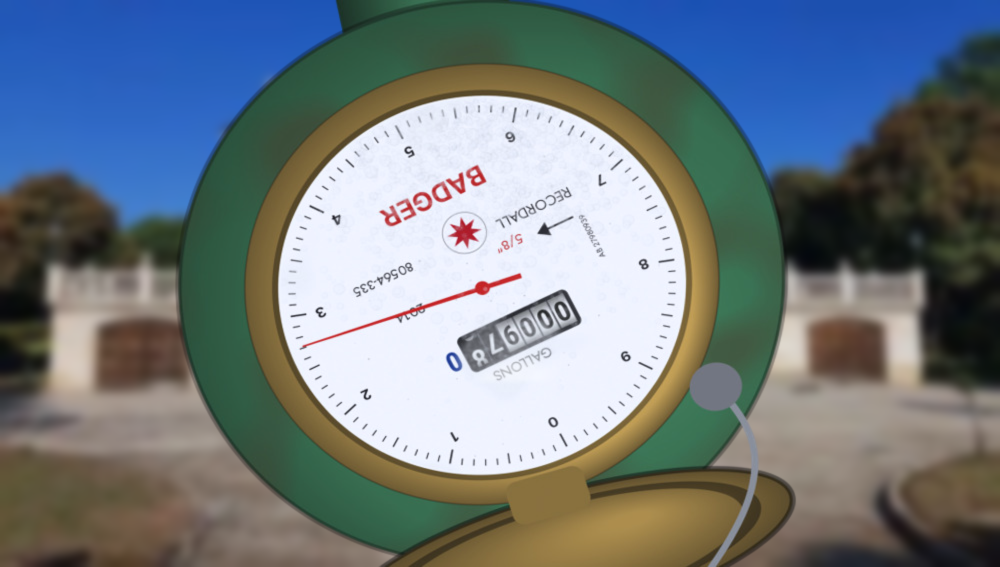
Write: 9782.7gal
